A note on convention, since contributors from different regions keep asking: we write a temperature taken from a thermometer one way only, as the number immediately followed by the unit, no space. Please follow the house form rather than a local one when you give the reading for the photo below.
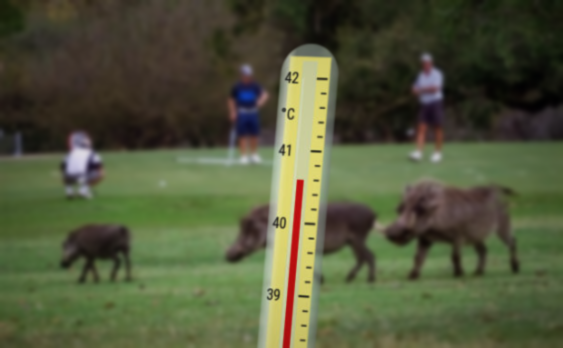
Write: 40.6°C
